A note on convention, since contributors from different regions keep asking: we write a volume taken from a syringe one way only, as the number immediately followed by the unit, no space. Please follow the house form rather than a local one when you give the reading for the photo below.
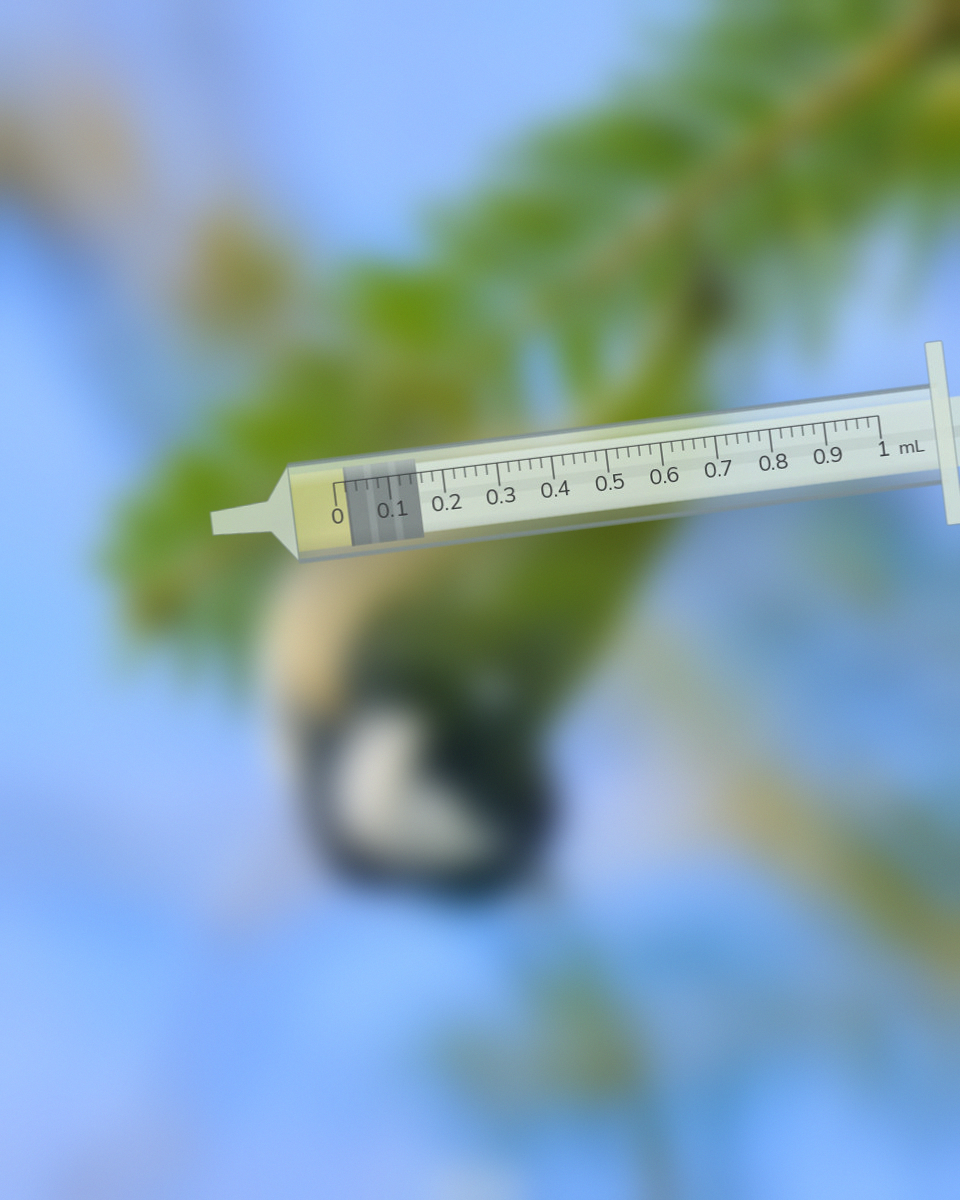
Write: 0.02mL
